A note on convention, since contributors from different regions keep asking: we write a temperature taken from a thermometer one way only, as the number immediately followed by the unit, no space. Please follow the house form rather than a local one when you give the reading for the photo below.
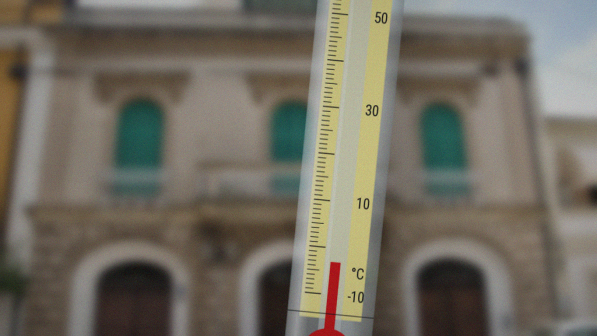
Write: -3°C
